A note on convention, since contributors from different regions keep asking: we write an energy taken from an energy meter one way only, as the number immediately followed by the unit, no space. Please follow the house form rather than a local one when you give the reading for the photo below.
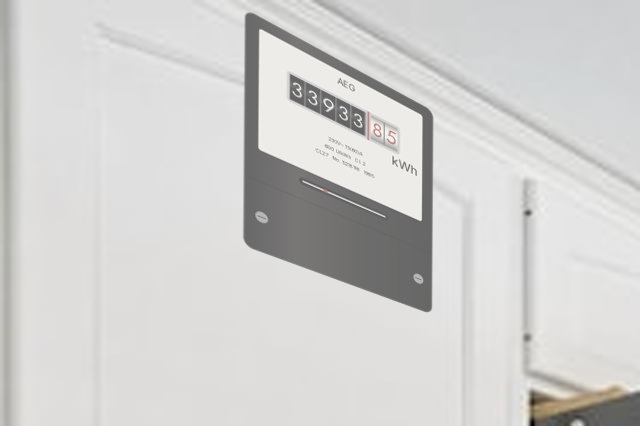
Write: 33933.85kWh
